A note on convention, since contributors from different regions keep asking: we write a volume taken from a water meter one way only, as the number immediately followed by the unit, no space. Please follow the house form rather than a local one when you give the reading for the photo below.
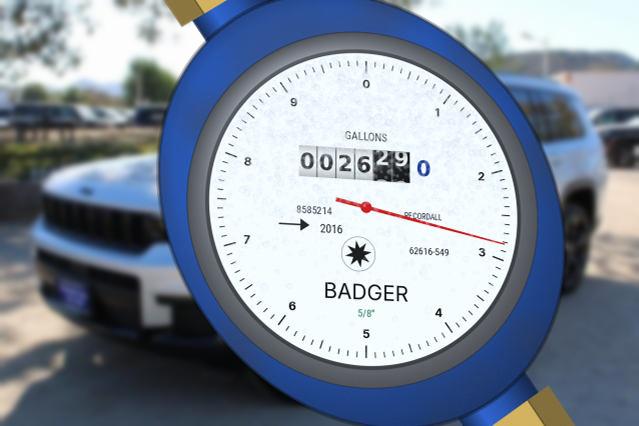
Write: 26292.8gal
